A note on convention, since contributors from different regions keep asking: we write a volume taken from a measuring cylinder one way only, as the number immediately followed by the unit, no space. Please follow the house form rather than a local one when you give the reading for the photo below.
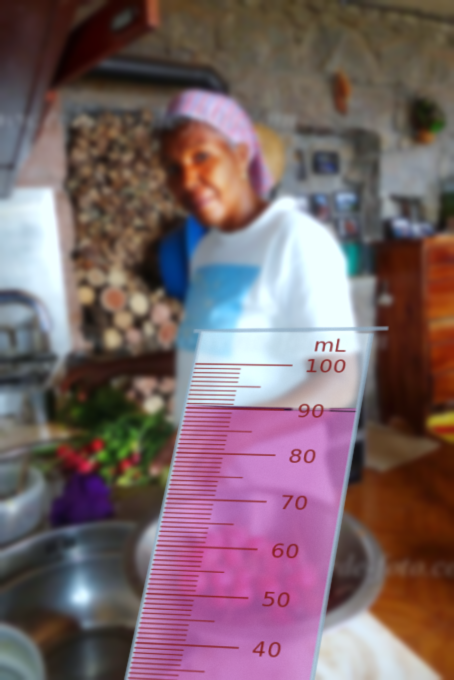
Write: 90mL
